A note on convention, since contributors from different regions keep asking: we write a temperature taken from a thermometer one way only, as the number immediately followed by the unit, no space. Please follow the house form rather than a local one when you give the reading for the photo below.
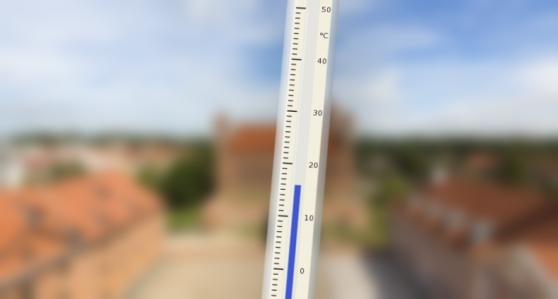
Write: 16°C
